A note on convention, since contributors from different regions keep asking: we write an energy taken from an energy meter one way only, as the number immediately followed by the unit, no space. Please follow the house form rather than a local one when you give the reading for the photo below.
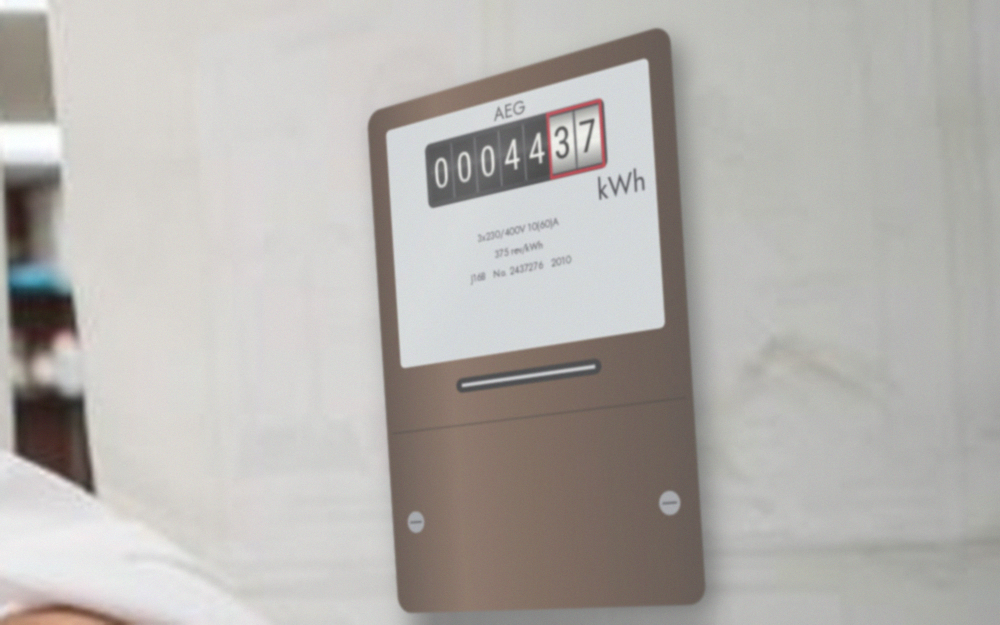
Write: 44.37kWh
